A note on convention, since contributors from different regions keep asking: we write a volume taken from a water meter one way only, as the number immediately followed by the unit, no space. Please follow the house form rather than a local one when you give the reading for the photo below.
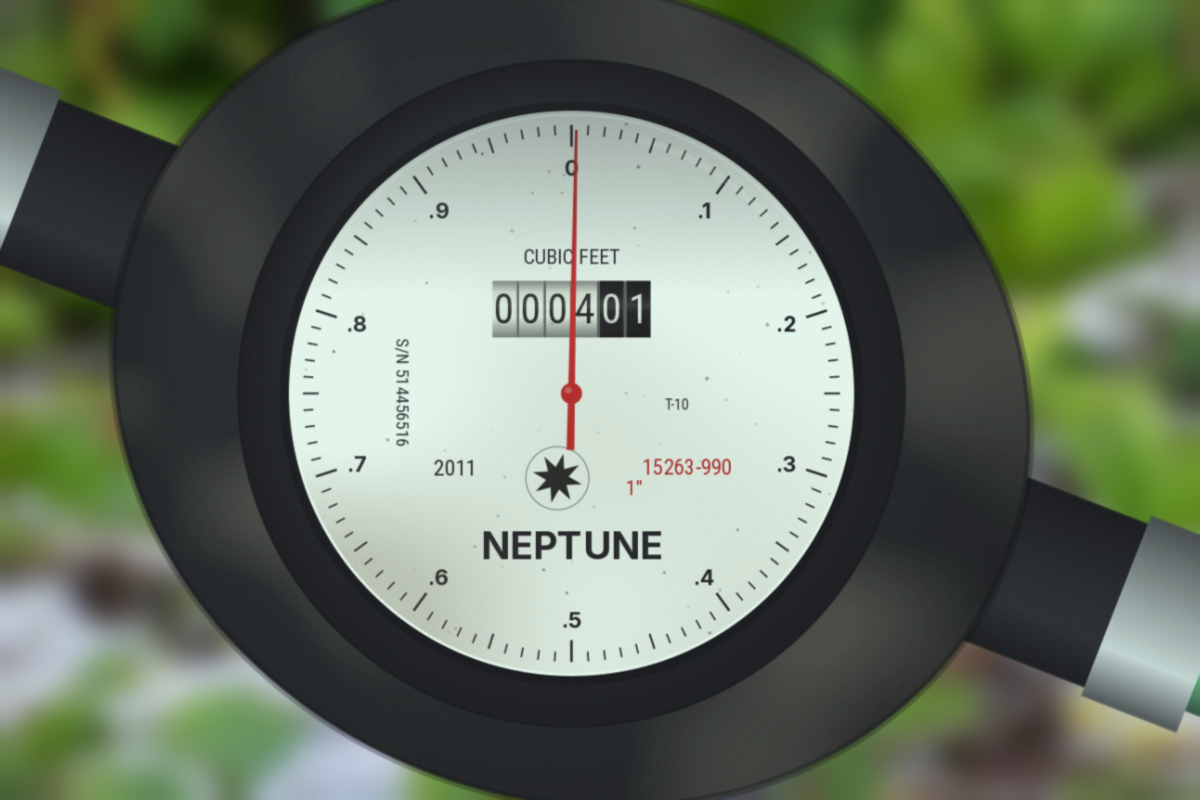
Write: 401.00ft³
